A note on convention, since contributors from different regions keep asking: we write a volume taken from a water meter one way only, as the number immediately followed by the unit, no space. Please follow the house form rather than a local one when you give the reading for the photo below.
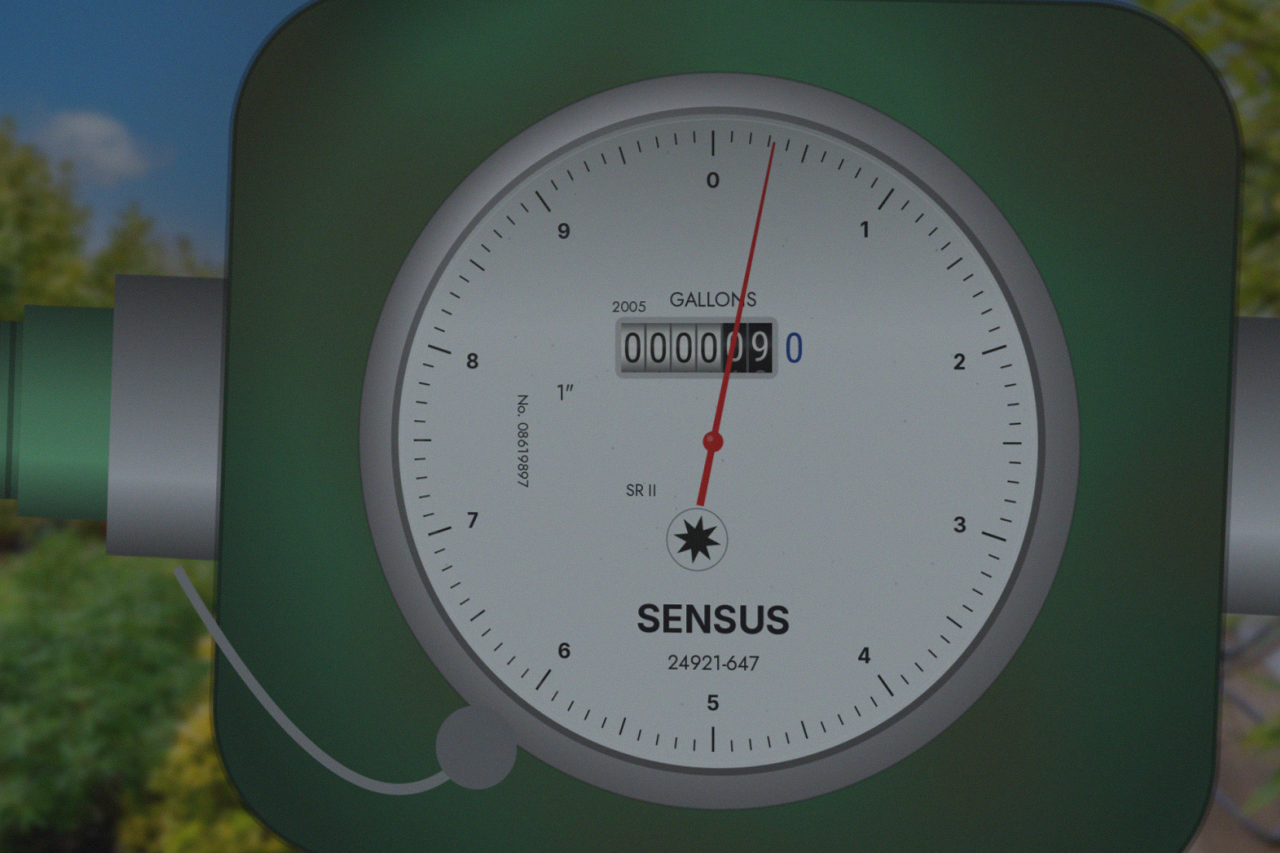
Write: 90.3gal
